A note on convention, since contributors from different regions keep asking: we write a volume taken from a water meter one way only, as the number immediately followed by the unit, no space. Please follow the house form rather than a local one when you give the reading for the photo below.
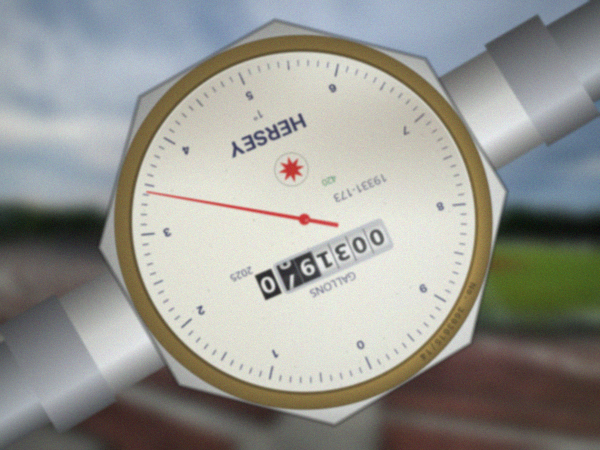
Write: 31973.4gal
